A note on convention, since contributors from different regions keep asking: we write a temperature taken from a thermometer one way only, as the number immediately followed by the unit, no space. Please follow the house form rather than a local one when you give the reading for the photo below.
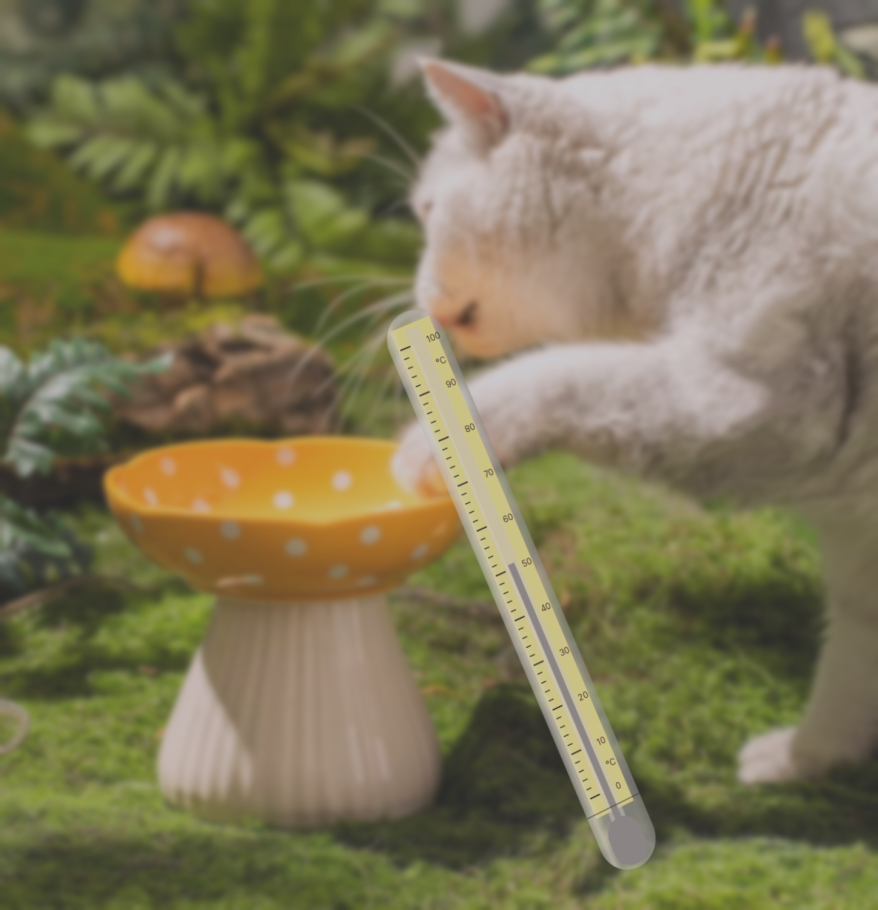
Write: 51°C
